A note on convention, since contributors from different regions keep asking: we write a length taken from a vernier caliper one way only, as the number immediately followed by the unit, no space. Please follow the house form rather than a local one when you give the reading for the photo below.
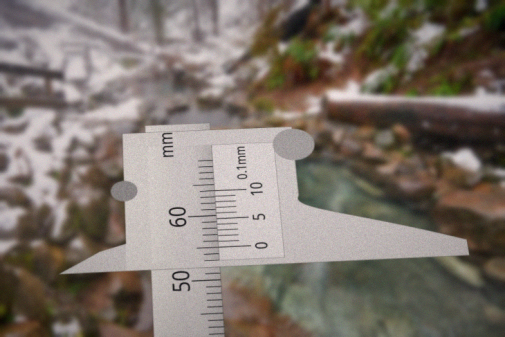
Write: 55.0mm
